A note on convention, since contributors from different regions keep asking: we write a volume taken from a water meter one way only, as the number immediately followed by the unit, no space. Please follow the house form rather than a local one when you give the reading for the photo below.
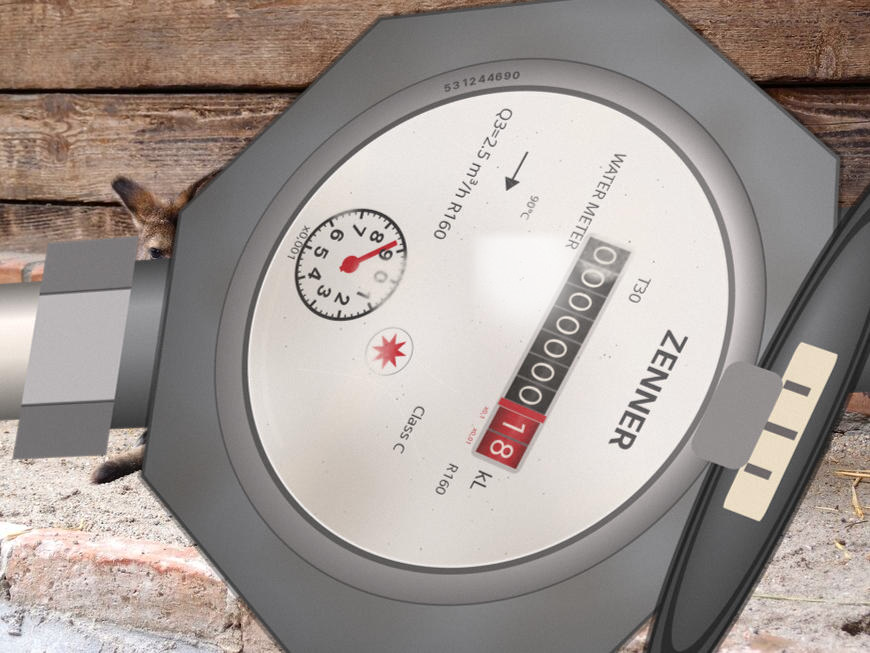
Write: 0.188kL
